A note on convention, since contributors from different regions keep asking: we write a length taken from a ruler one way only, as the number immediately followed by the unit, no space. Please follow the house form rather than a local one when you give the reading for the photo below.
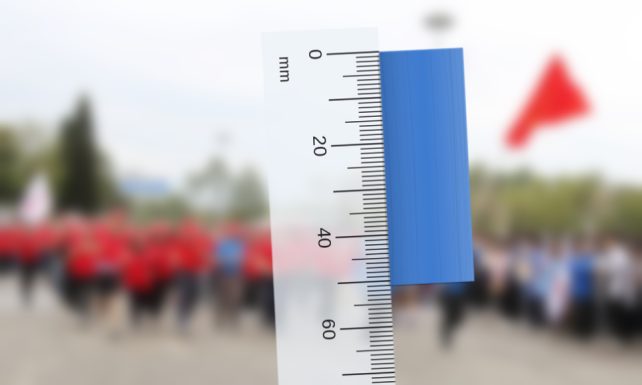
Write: 51mm
